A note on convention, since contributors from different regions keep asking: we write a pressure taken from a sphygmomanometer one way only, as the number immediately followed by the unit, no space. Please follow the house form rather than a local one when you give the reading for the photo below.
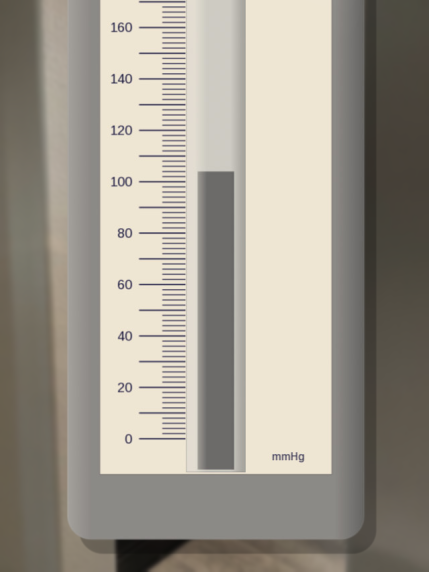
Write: 104mmHg
